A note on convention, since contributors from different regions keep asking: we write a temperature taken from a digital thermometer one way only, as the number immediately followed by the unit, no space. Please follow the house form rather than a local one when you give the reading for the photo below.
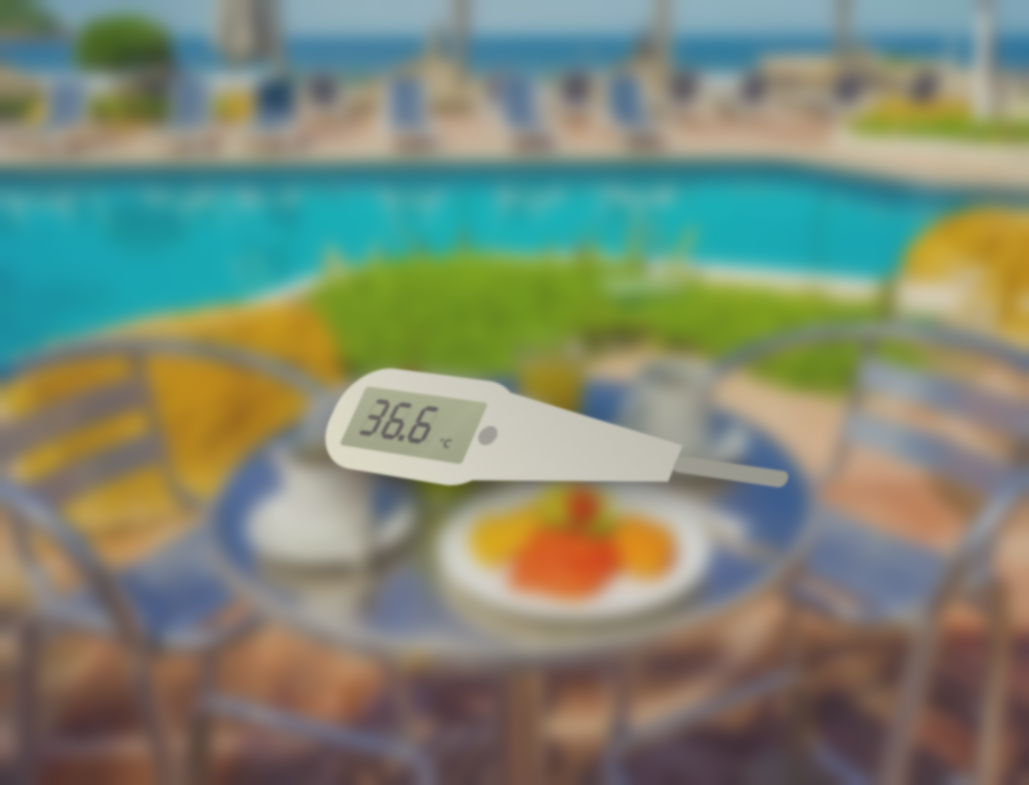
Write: 36.6°C
